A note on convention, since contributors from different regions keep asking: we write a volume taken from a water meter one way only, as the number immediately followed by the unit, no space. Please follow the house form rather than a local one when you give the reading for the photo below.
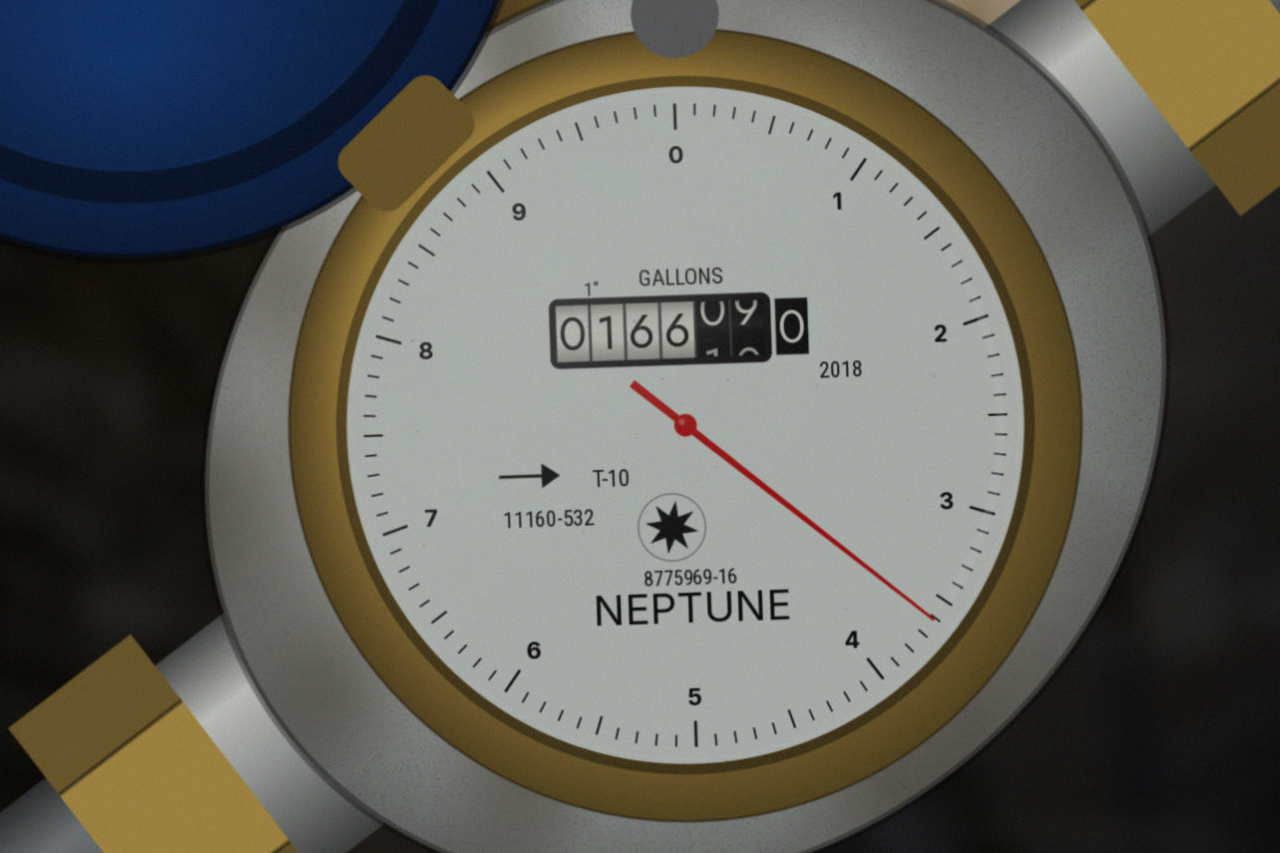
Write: 166093.6gal
